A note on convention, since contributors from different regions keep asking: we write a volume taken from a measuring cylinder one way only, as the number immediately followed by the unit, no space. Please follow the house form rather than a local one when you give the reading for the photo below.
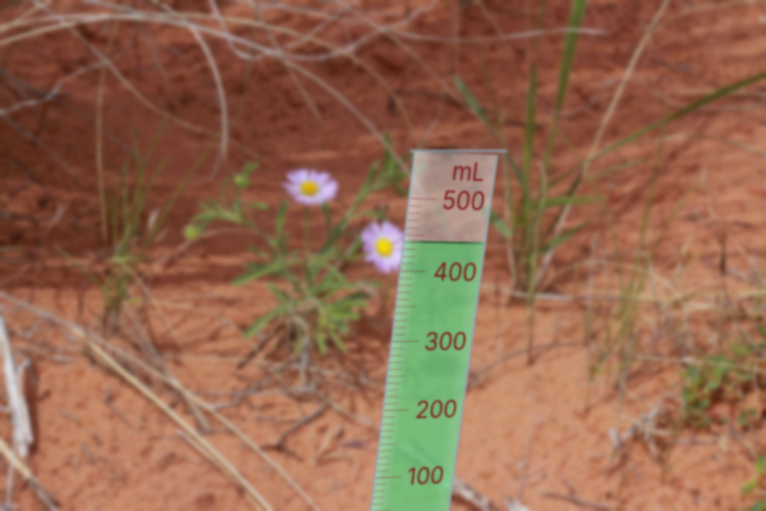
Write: 440mL
